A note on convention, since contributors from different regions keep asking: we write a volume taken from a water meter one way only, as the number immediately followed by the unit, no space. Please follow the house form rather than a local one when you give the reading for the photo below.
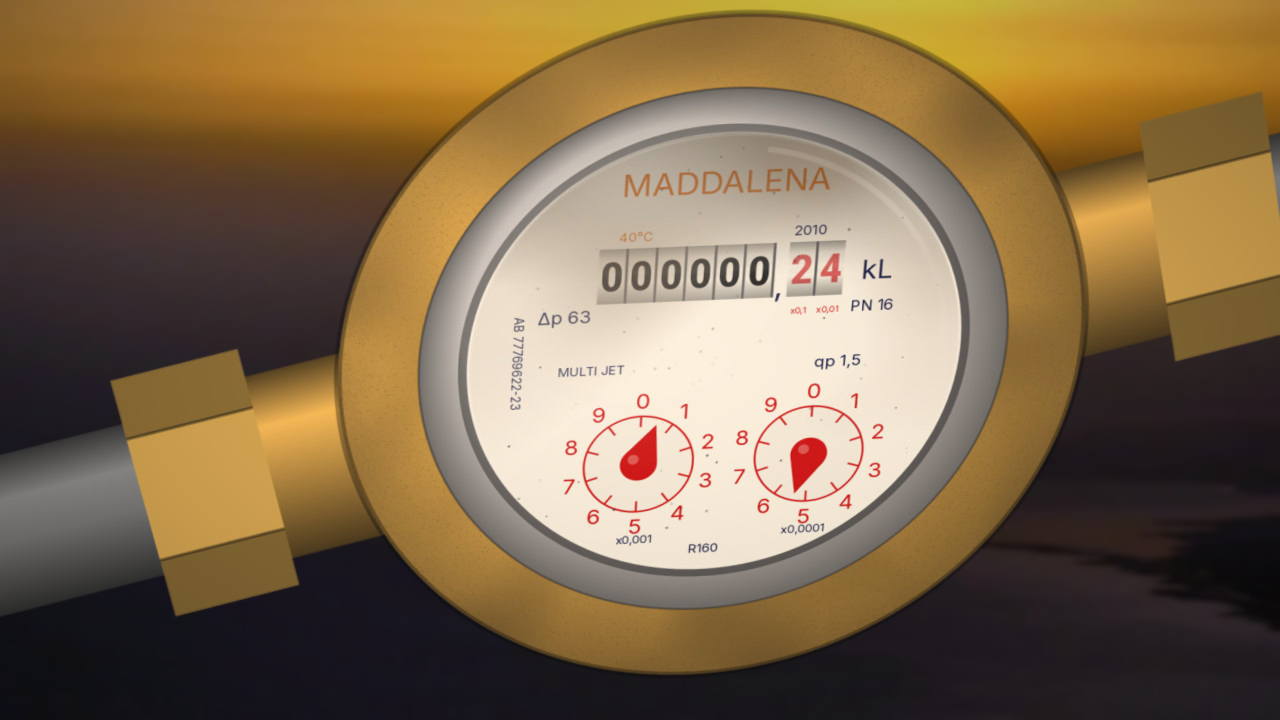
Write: 0.2405kL
